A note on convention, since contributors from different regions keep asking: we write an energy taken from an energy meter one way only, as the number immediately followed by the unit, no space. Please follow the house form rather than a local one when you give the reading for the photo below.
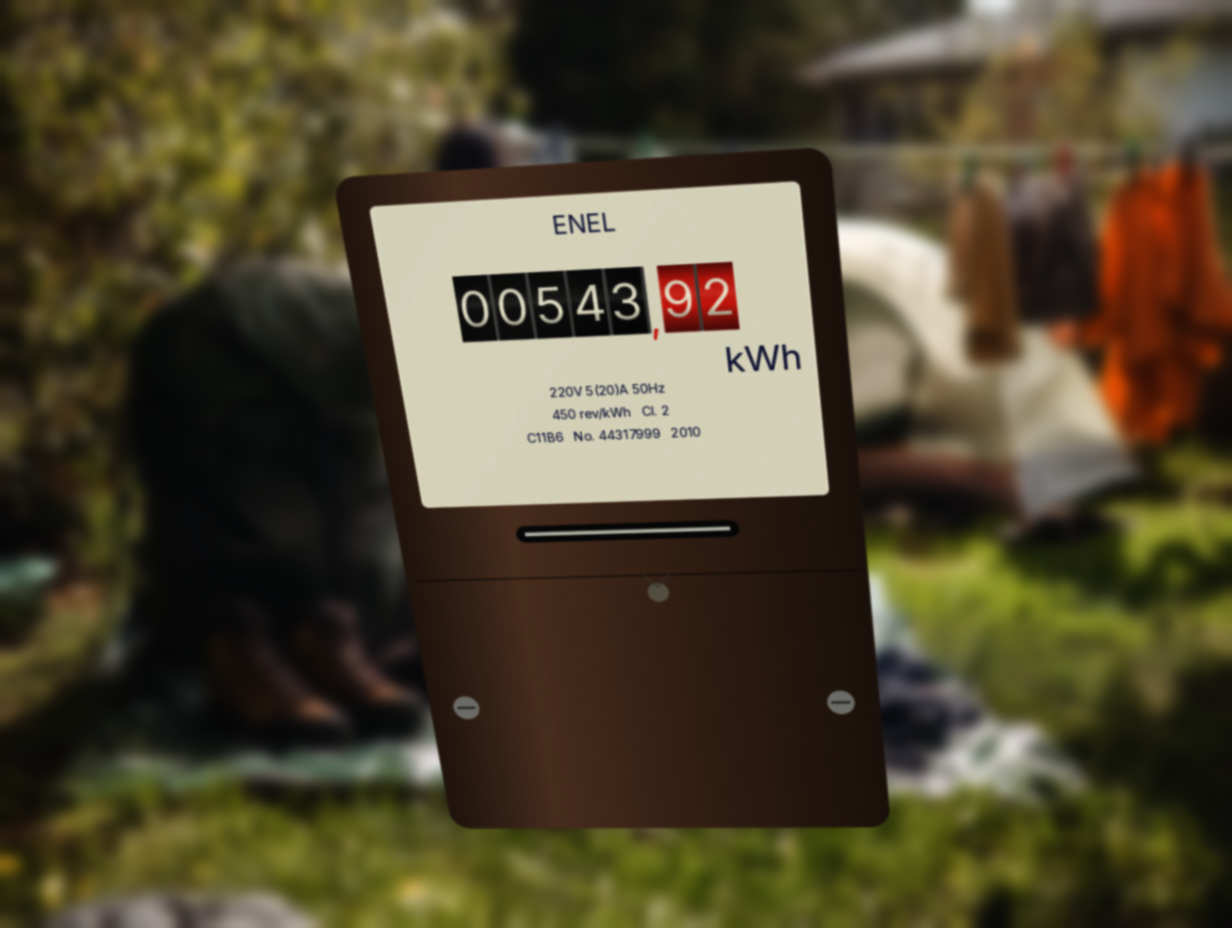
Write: 543.92kWh
